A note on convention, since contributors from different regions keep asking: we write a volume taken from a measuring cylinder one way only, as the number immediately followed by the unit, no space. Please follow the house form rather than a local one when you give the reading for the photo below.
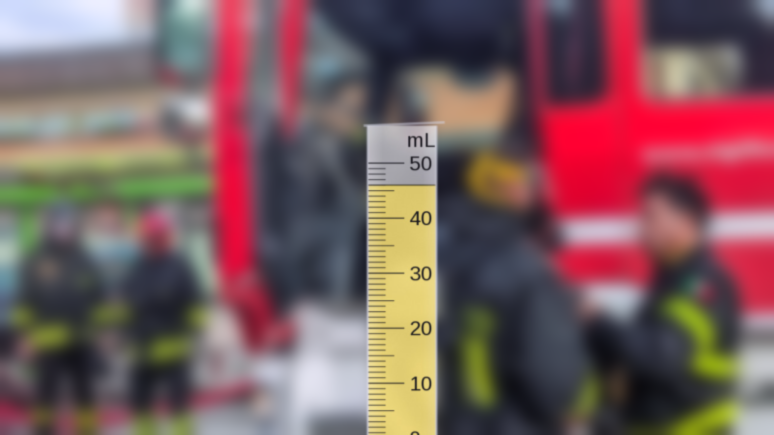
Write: 46mL
